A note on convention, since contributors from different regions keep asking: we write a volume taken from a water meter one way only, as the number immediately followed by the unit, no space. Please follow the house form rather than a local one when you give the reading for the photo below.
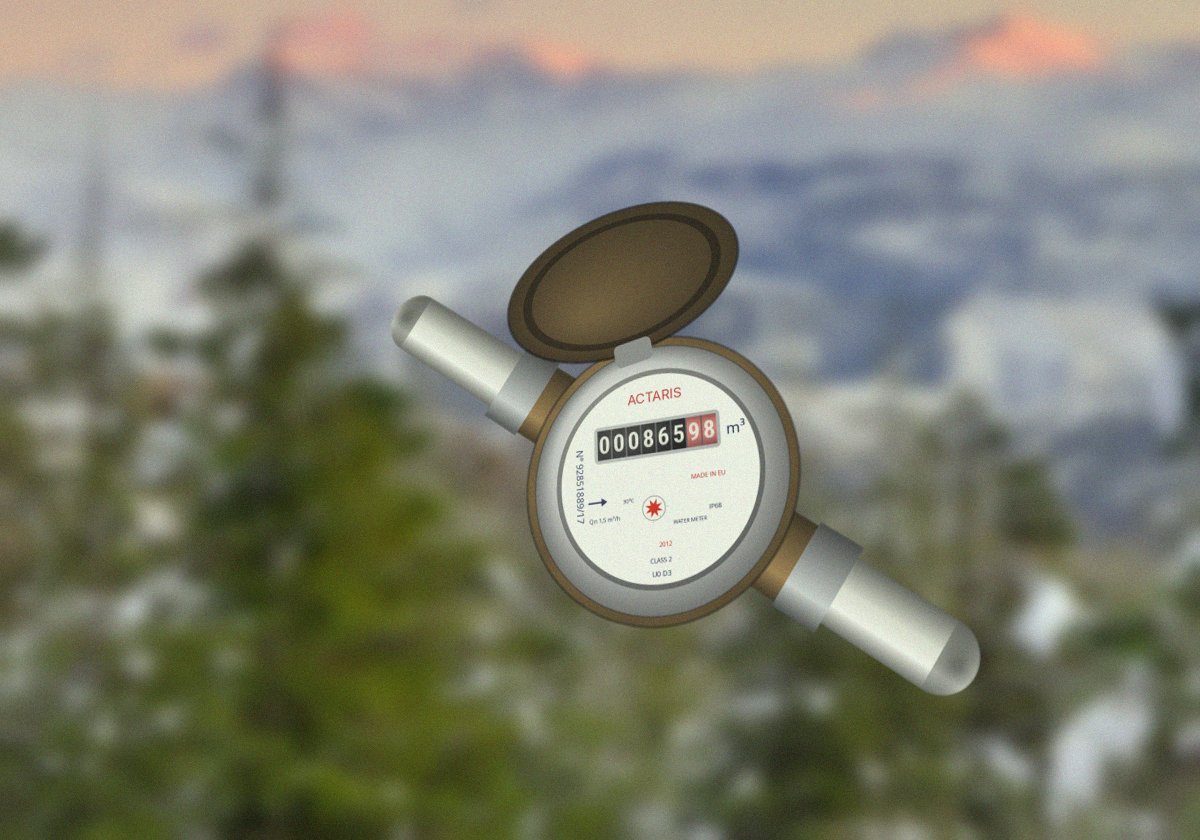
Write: 865.98m³
